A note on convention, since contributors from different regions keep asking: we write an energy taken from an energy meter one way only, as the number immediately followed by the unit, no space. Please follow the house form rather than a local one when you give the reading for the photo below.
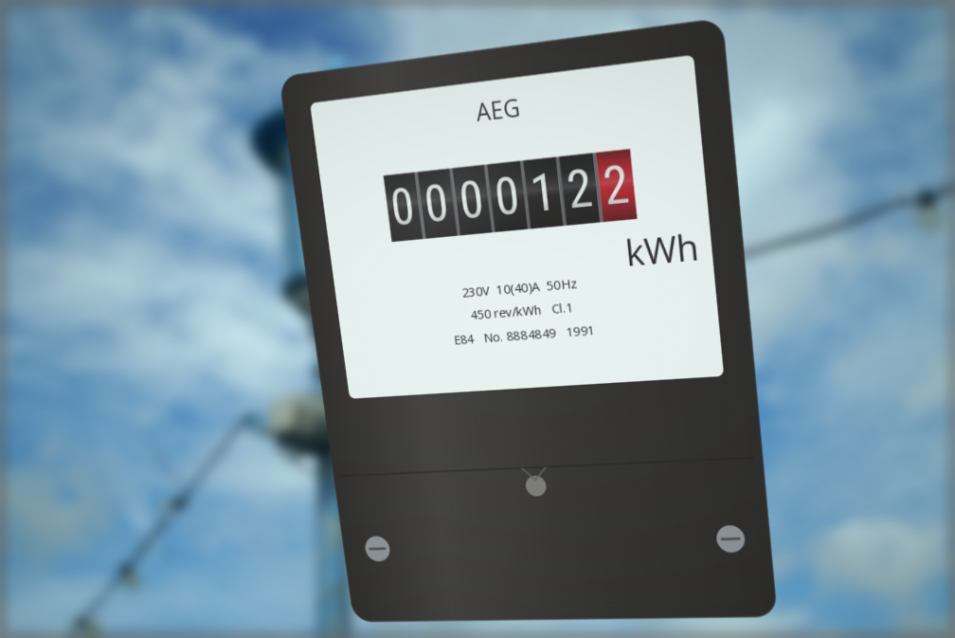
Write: 12.2kWh
